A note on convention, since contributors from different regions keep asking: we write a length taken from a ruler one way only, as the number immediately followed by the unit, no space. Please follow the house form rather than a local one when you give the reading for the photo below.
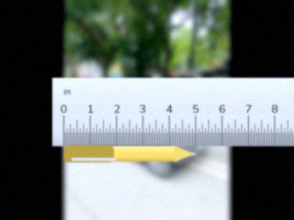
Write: 5in
